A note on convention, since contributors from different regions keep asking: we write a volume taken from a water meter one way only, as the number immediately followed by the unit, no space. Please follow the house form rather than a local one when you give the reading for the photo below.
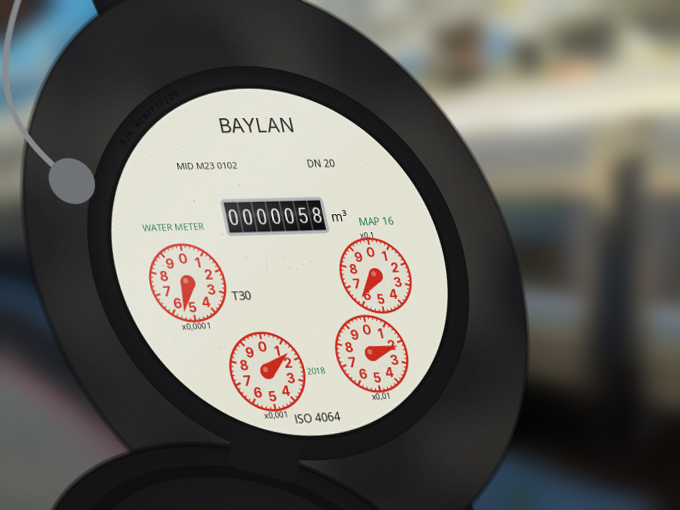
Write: 58.6215m³
